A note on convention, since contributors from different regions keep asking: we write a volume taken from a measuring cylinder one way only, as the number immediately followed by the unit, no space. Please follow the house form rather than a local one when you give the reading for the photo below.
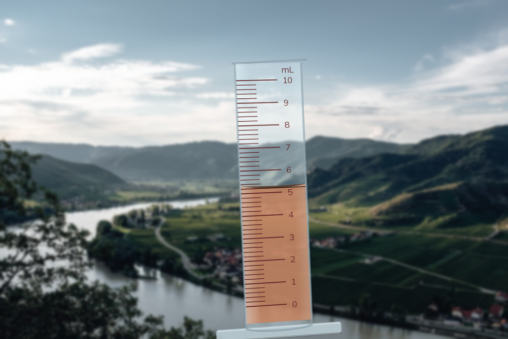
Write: 5.2mL
